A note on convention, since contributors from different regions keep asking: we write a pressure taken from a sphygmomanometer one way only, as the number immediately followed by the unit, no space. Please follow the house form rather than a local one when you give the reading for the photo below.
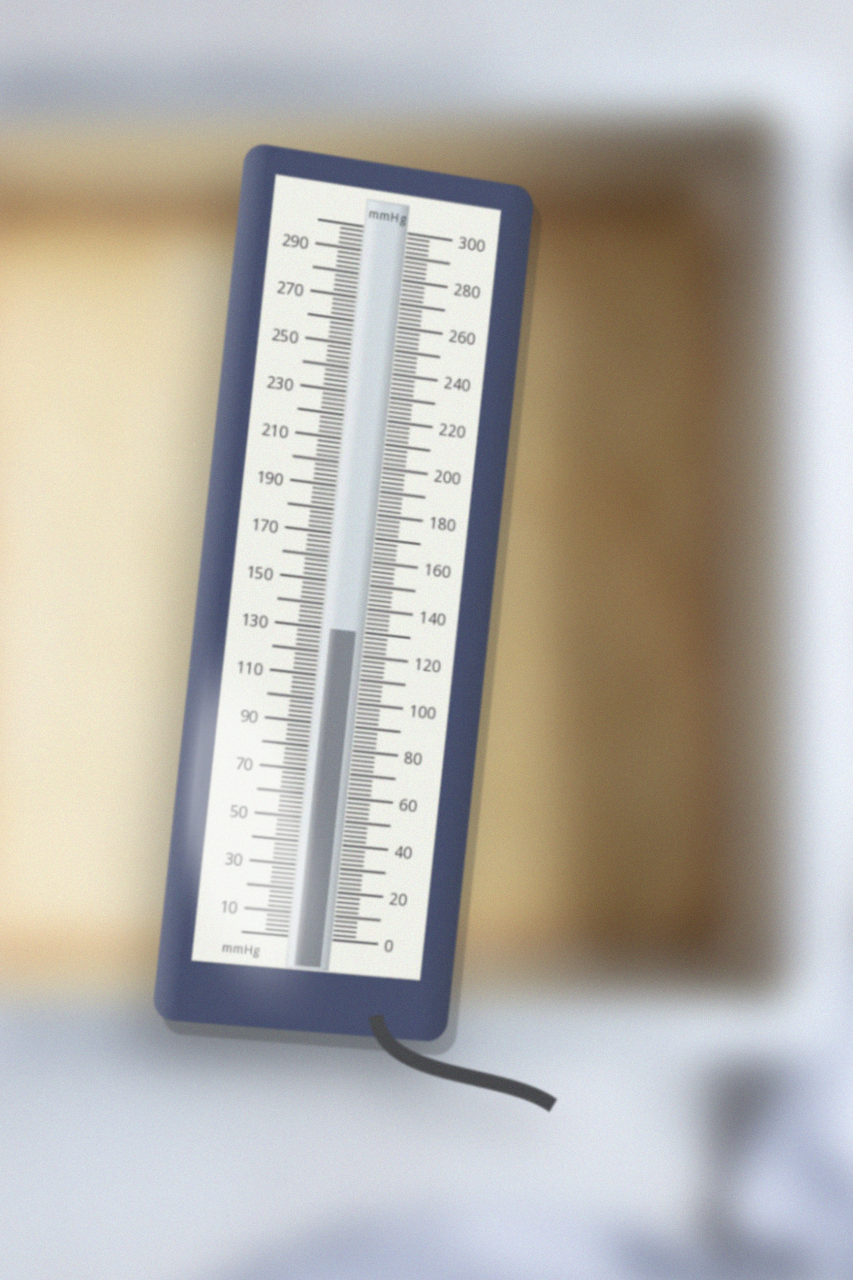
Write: 130mmHg
